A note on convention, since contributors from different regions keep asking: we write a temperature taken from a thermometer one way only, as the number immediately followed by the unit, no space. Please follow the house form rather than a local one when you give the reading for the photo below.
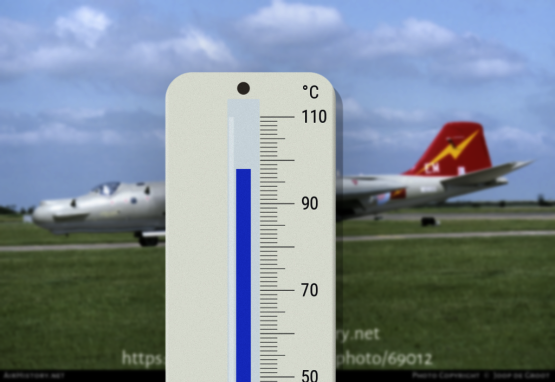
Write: 98°C
